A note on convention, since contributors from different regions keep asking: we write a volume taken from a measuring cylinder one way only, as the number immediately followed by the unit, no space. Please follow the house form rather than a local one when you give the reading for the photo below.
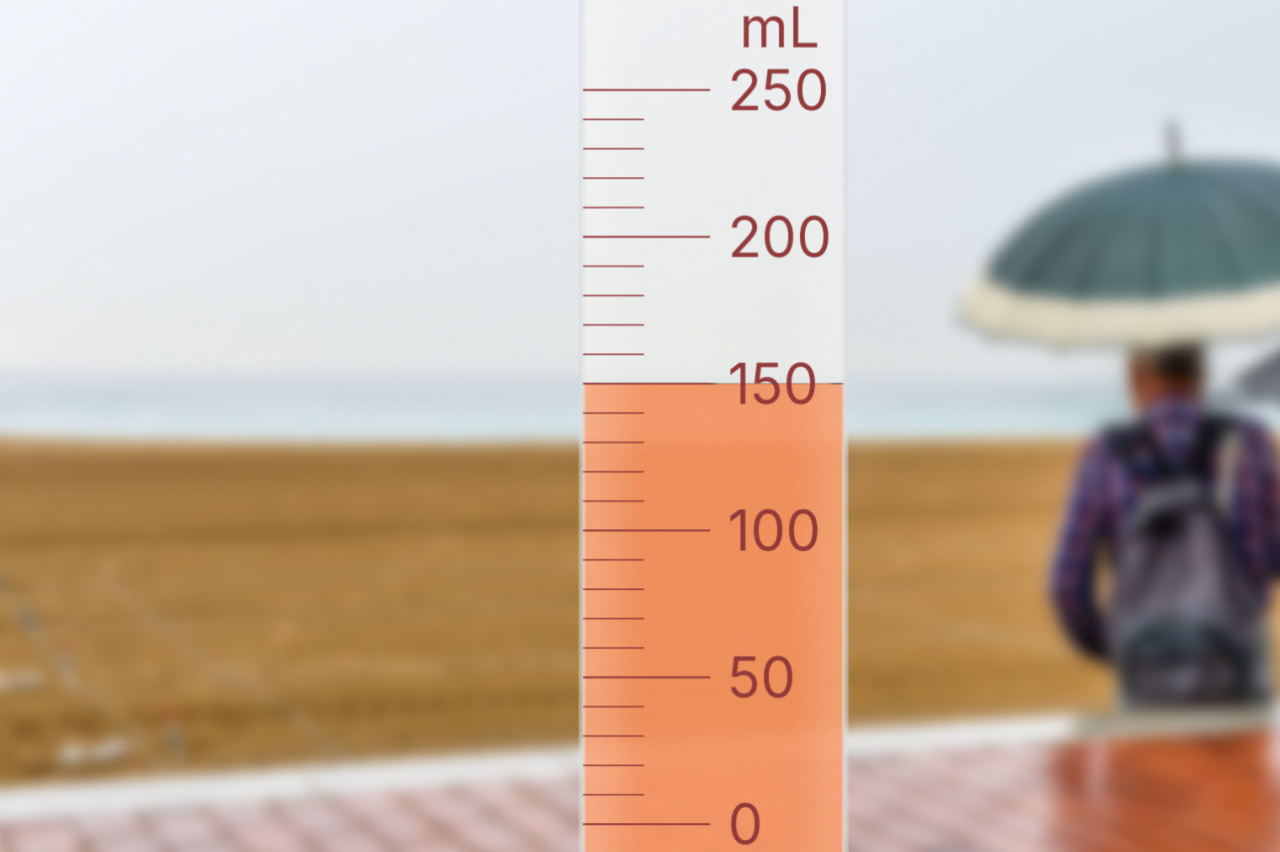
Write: 150mL
